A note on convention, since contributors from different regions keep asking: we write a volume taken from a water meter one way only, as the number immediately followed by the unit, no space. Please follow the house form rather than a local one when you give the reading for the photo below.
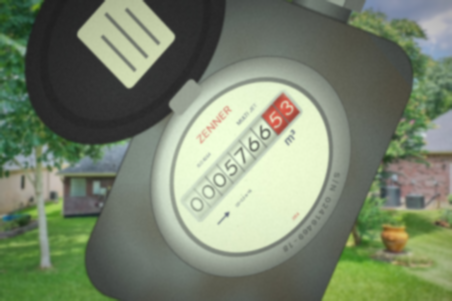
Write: 5766.53m³
